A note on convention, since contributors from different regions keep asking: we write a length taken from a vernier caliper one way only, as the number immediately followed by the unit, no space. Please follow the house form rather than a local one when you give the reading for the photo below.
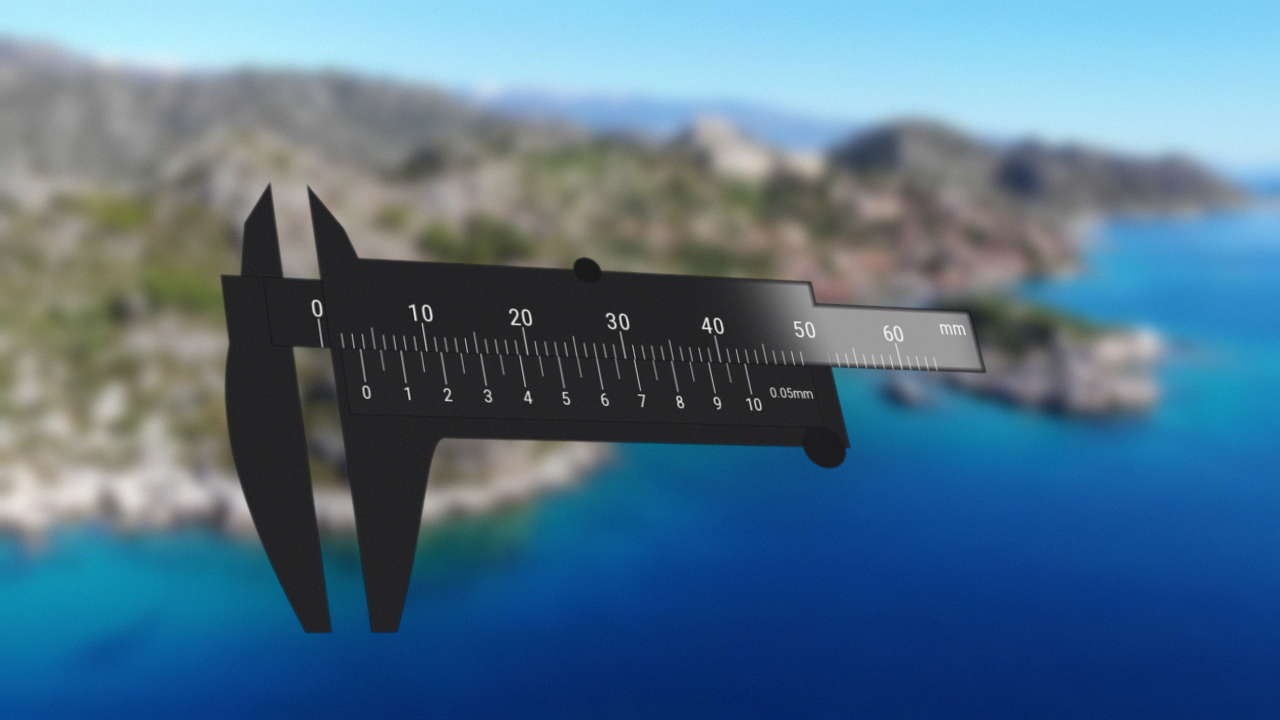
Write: 3.6mm
